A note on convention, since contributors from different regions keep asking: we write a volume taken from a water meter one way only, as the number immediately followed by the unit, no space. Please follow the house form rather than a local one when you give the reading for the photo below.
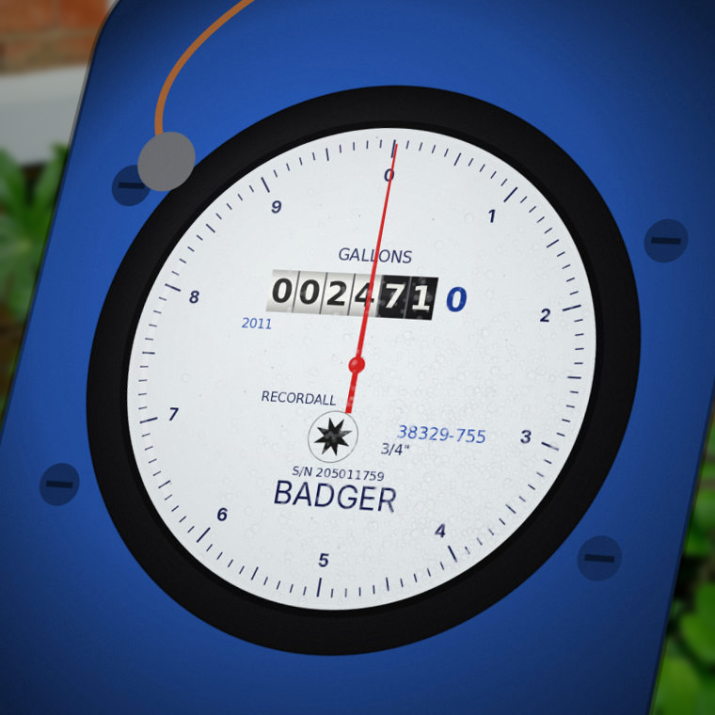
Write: 24710.0gal
